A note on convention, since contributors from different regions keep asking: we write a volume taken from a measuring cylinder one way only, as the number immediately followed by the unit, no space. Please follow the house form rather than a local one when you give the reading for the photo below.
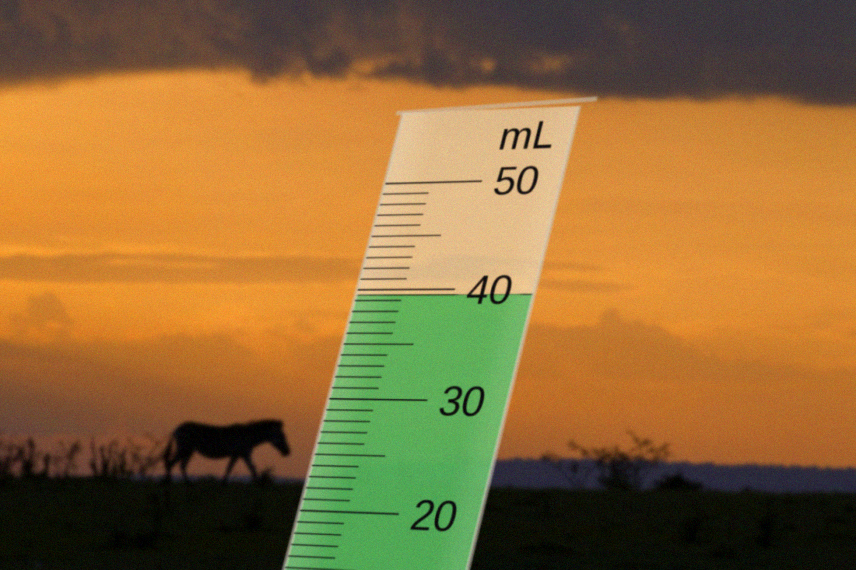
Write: 39.5mL
